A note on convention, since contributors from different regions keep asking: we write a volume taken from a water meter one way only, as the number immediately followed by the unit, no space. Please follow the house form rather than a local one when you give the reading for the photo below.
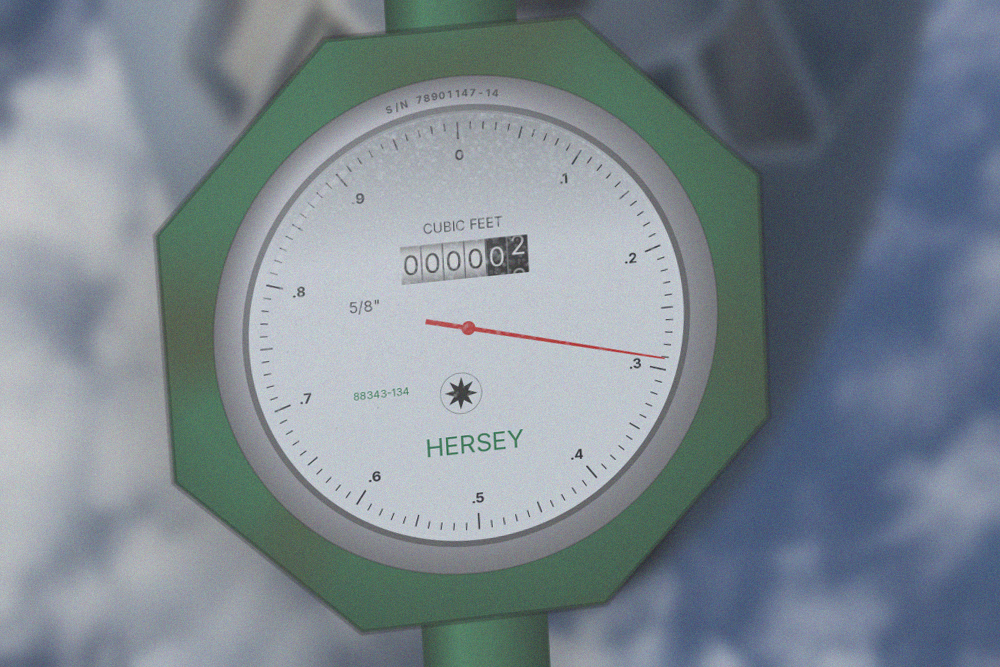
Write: 2.29ft³
